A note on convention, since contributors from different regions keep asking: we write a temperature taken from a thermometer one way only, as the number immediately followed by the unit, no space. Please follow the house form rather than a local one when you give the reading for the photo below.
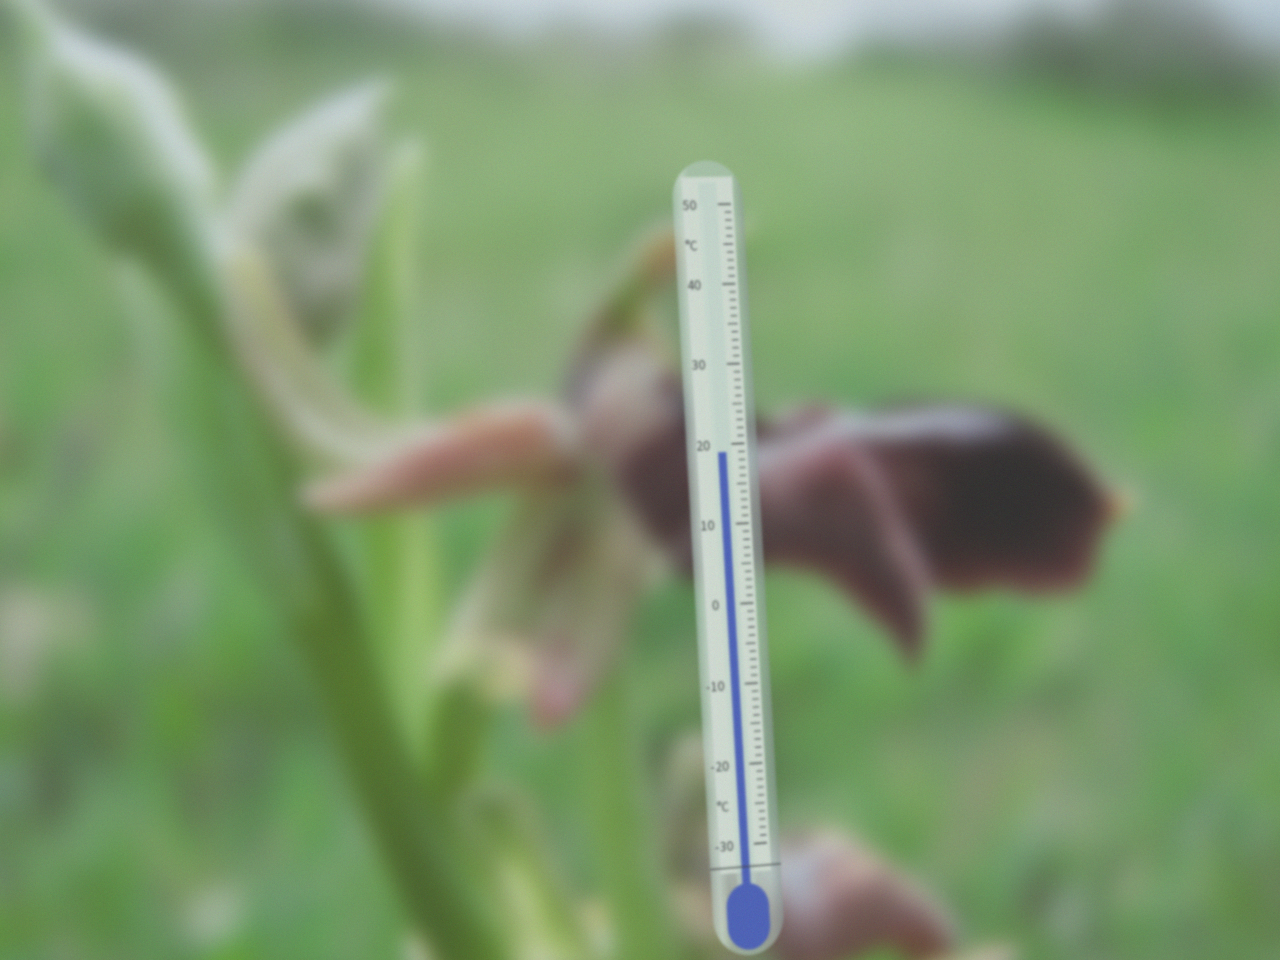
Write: 19°C
